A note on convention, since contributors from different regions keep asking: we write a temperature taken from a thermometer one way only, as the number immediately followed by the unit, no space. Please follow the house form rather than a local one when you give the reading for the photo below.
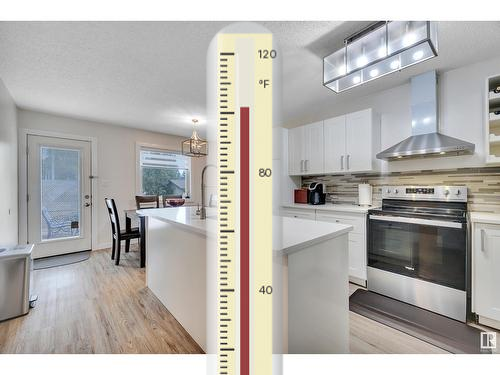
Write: 102°F
